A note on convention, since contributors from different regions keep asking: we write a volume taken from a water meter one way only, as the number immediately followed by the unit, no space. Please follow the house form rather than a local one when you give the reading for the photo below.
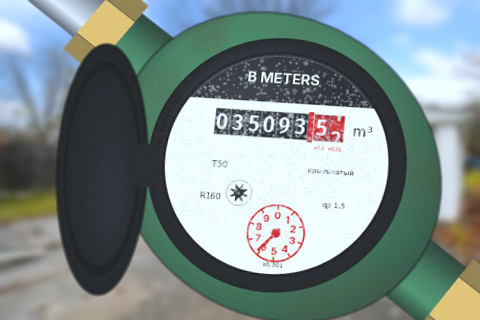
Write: 35093.516m³
